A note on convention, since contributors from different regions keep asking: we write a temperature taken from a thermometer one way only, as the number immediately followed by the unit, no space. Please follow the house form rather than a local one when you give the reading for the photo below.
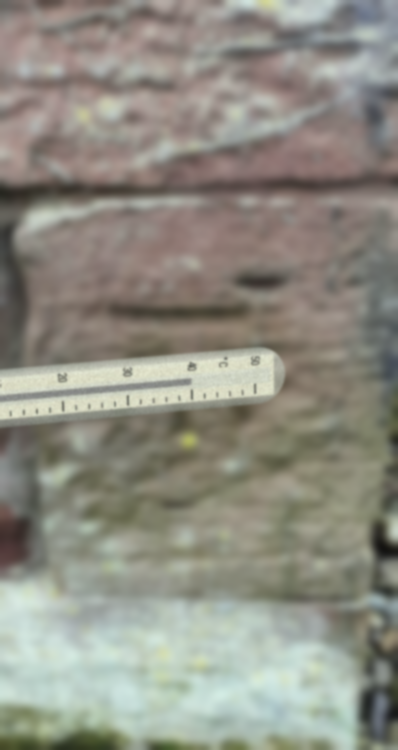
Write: 40°C
